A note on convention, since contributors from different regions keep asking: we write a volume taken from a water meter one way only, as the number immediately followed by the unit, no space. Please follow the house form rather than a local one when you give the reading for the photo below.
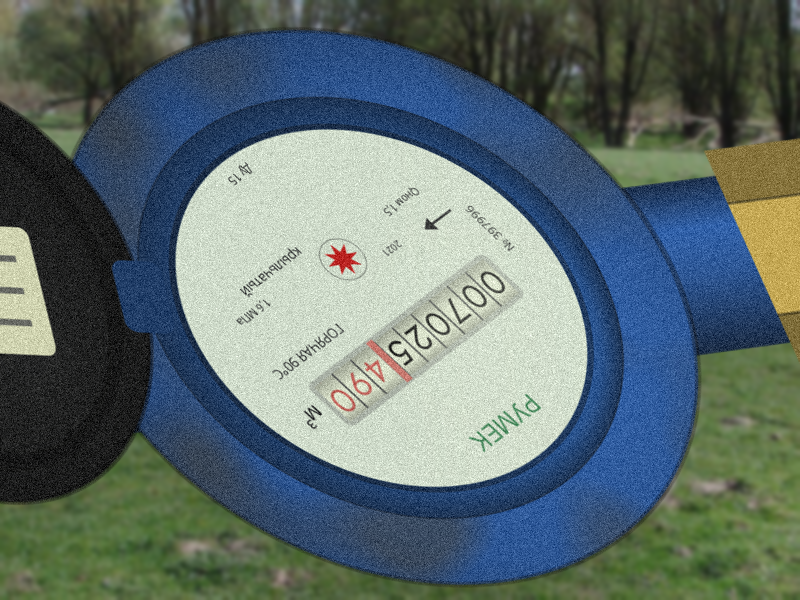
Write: 7025.490m³
